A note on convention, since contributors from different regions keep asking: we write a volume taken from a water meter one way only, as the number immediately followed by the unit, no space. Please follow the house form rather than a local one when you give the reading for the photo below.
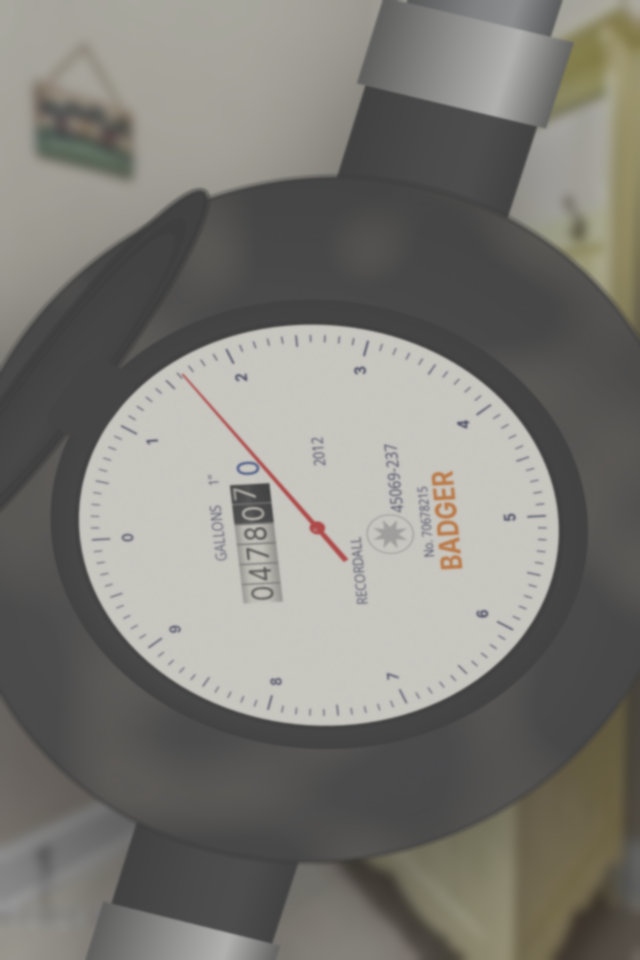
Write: 478071.6gal
